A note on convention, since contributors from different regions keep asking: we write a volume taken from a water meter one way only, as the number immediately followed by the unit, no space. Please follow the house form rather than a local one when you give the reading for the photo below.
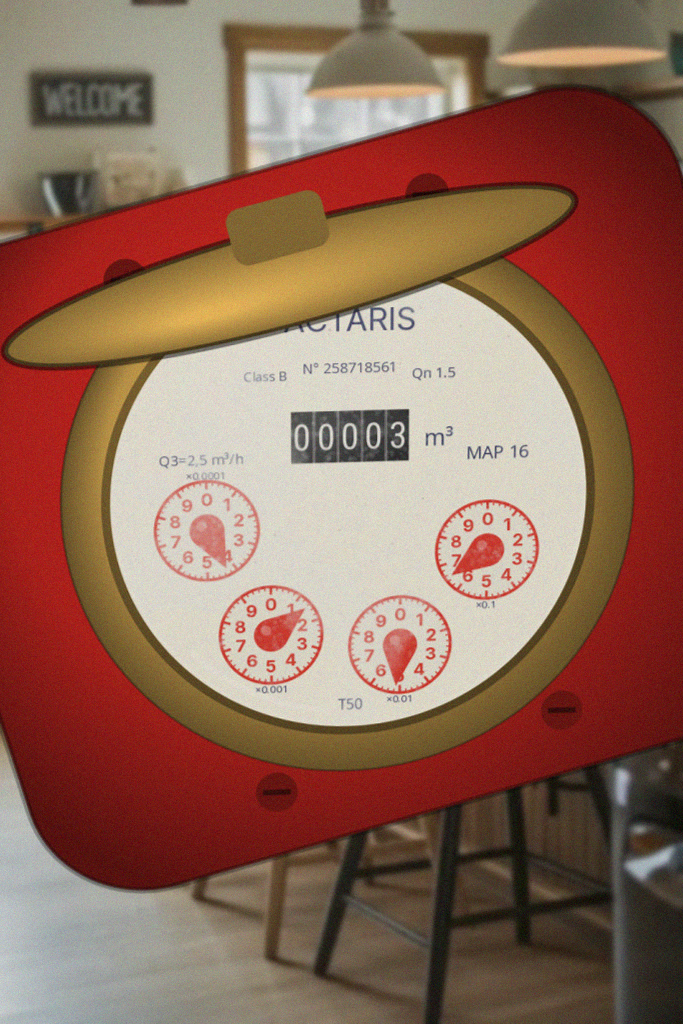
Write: 3.6514m³
